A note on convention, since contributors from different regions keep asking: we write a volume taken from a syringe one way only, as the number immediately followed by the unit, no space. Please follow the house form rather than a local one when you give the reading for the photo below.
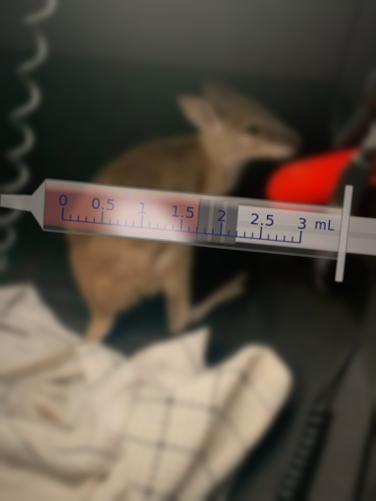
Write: 1.7mL
